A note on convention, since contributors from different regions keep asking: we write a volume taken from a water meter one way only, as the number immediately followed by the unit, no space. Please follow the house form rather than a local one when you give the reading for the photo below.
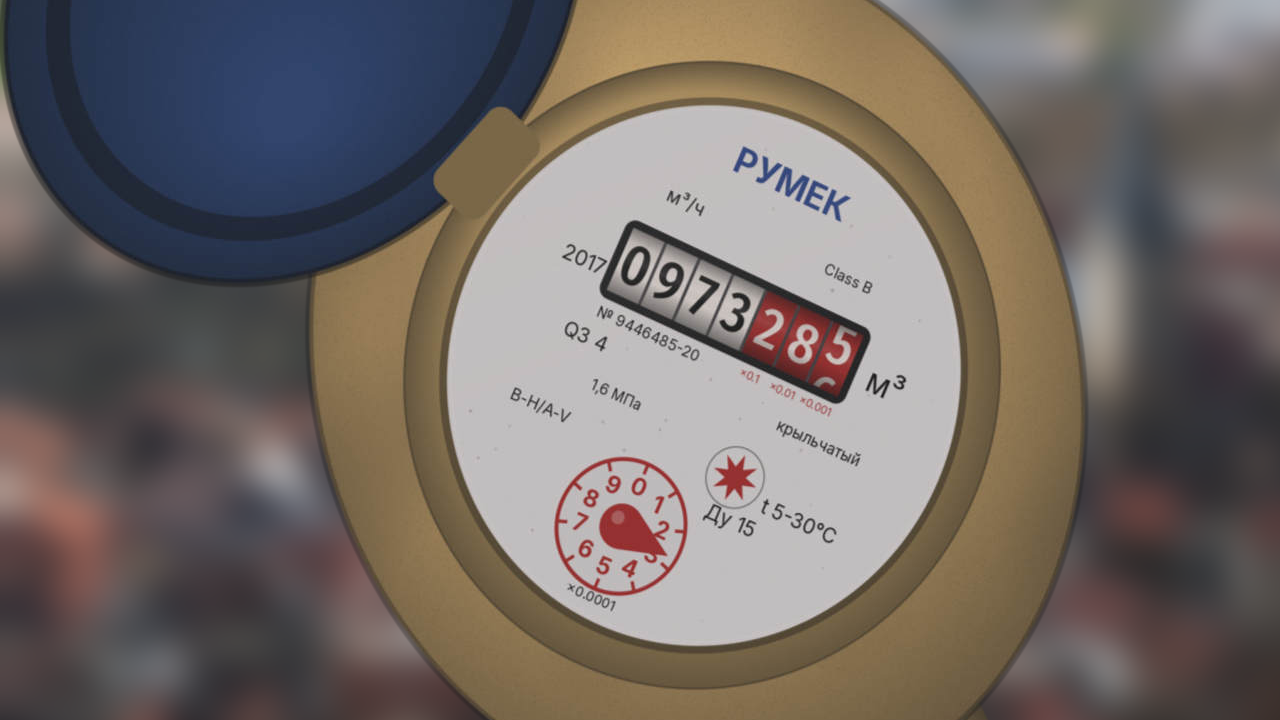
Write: 973.2852m³
